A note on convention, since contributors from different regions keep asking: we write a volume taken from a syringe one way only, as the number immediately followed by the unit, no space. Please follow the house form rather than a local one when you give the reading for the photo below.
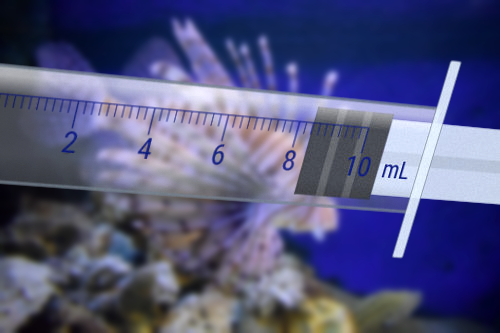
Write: 8.4mL
